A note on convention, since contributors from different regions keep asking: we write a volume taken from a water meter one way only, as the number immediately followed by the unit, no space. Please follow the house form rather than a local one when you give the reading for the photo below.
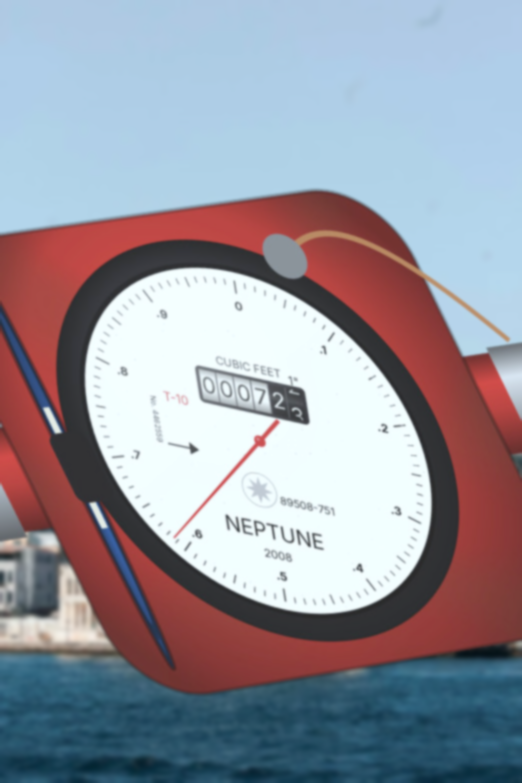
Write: 722.61ft³
